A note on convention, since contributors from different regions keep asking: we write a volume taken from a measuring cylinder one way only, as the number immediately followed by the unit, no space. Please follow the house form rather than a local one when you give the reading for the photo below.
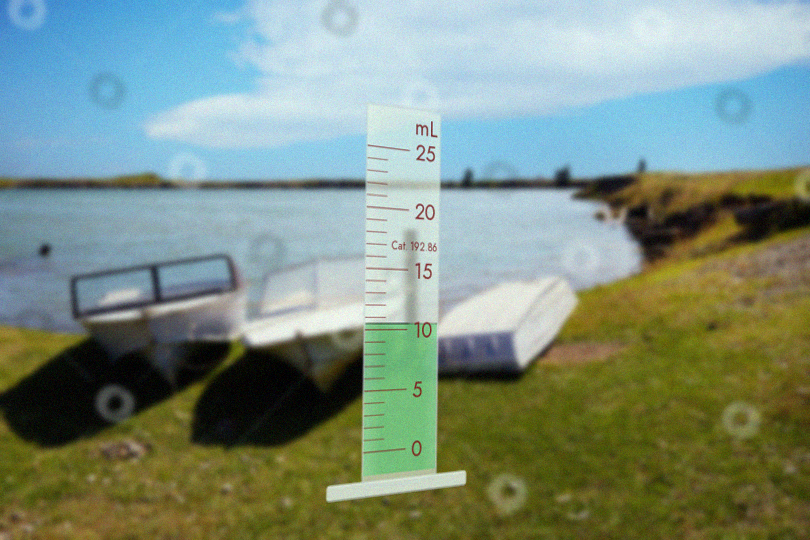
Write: 10.5mL
